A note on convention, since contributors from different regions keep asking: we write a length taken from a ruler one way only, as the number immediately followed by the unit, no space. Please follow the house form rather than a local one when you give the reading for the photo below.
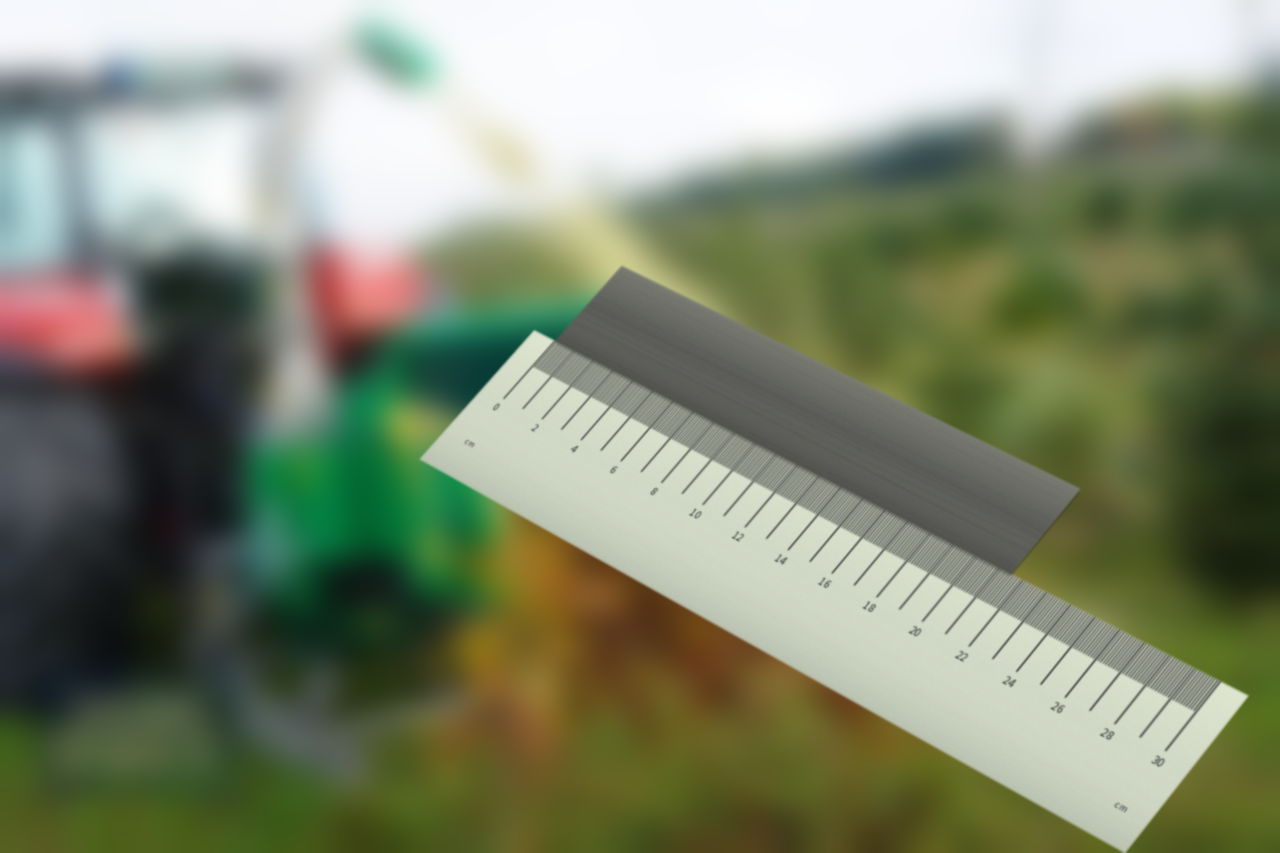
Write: 21.5cm
